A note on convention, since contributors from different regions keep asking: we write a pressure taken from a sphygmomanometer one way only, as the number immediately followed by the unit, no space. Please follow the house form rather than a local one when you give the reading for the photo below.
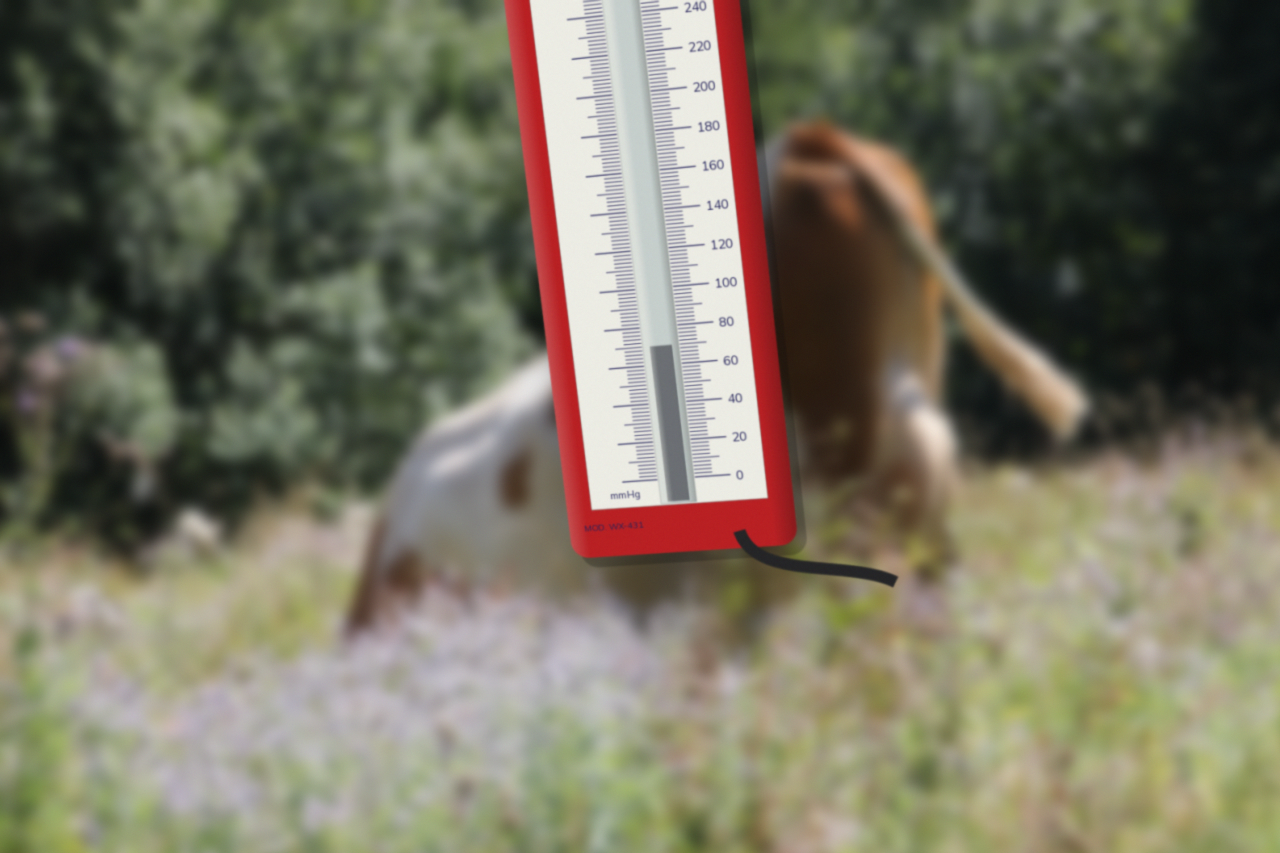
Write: 70mmHg
